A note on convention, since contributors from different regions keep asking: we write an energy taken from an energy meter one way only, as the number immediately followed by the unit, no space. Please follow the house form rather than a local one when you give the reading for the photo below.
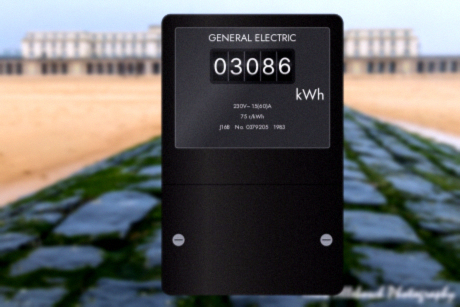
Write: 3086kWh
